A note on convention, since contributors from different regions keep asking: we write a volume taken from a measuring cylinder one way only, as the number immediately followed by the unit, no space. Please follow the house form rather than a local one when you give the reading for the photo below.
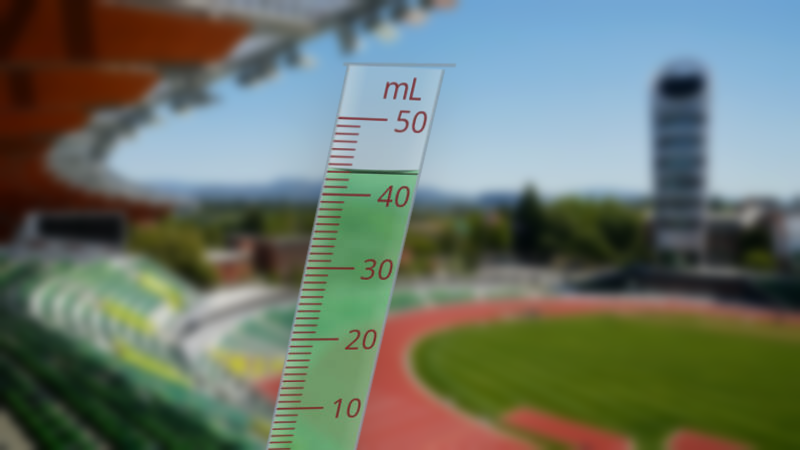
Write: 43mL
